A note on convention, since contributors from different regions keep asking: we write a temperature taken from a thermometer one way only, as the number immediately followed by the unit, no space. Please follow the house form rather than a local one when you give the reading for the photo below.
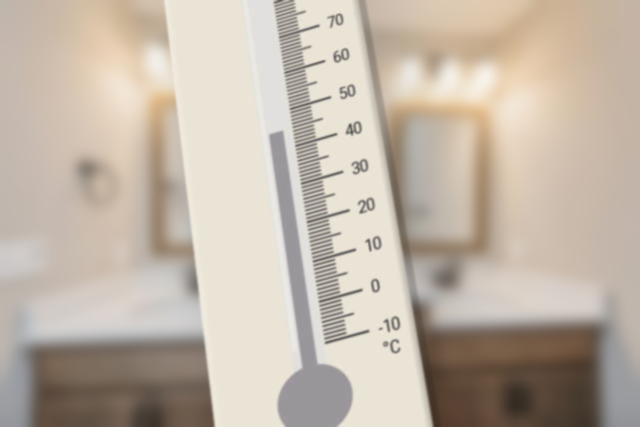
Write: 45°C
